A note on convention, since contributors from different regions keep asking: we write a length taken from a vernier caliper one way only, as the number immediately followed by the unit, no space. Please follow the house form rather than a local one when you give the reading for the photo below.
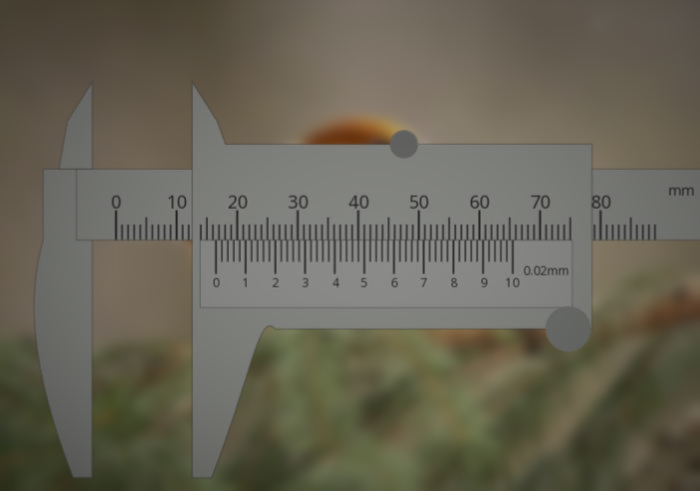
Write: 16.5mm
